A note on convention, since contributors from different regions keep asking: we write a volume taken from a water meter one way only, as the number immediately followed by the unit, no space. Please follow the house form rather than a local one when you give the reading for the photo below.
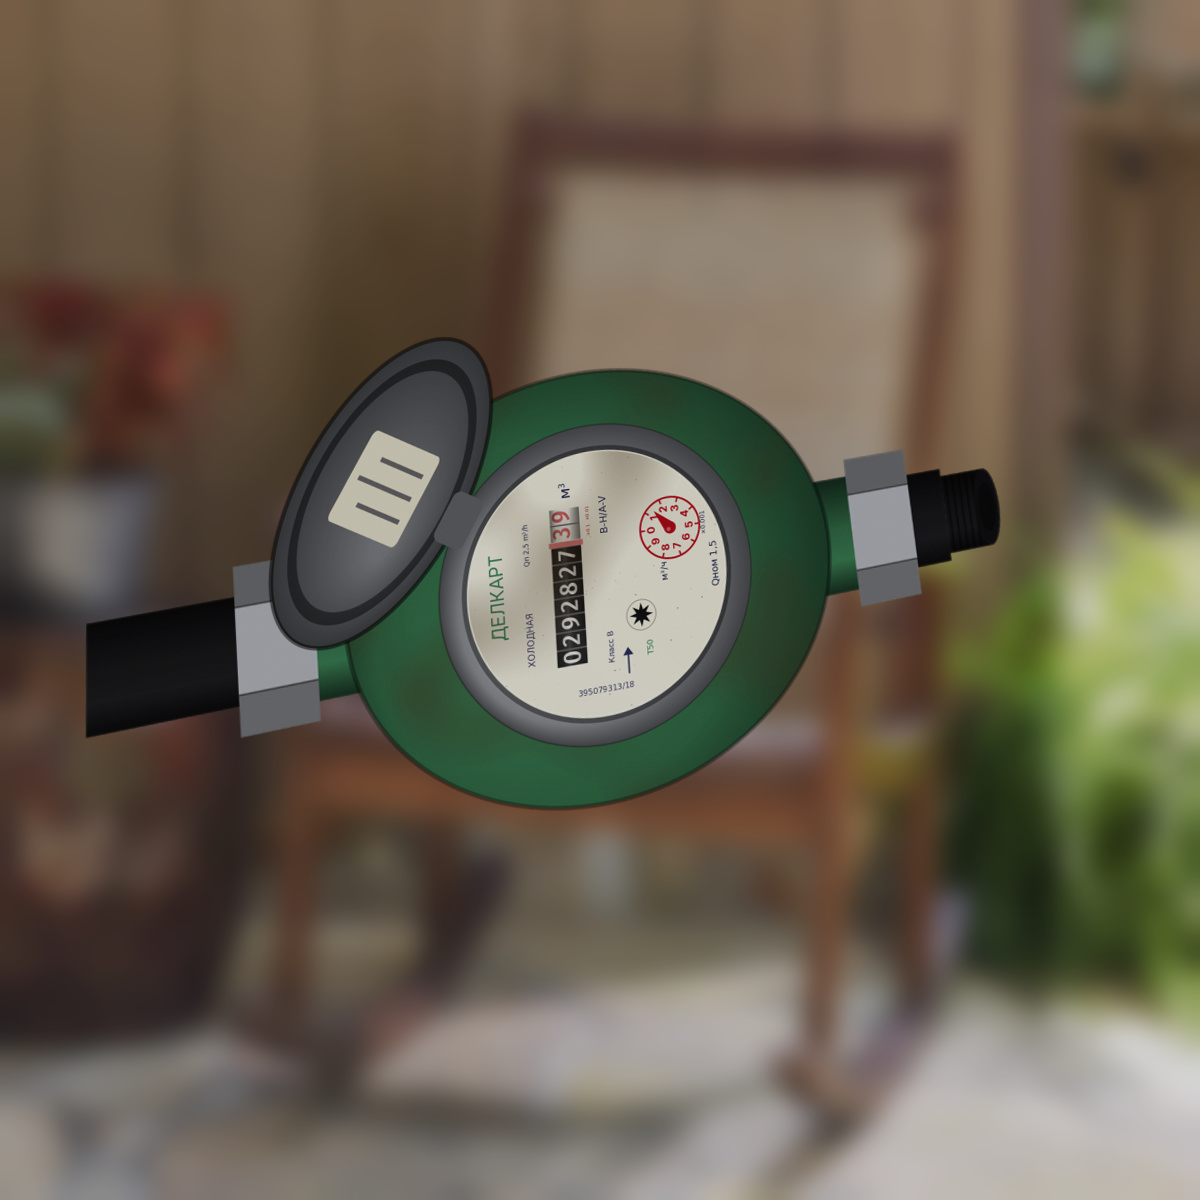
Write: 292827.391m³
